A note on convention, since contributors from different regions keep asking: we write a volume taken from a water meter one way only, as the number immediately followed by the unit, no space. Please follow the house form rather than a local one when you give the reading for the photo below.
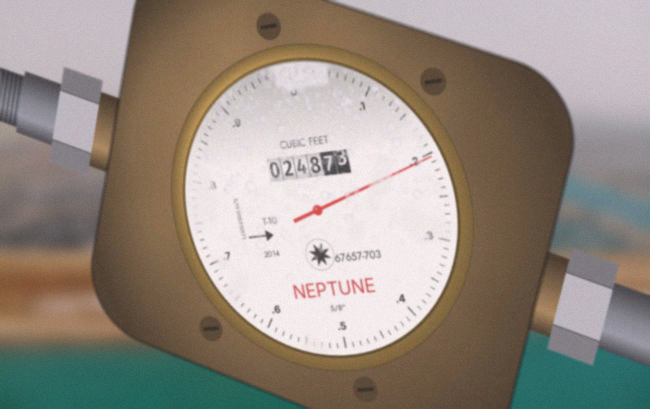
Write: 24873.20ft³
